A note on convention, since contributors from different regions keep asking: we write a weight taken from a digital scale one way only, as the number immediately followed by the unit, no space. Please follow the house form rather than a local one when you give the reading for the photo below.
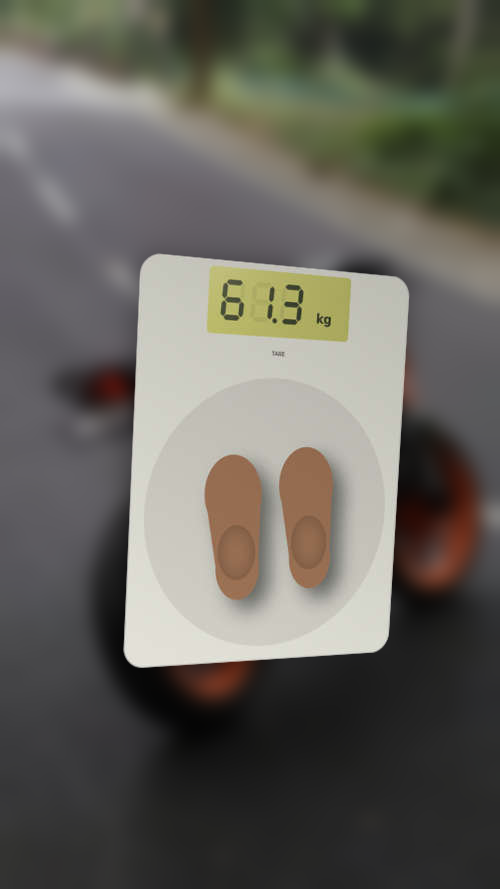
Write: 61.3kg
